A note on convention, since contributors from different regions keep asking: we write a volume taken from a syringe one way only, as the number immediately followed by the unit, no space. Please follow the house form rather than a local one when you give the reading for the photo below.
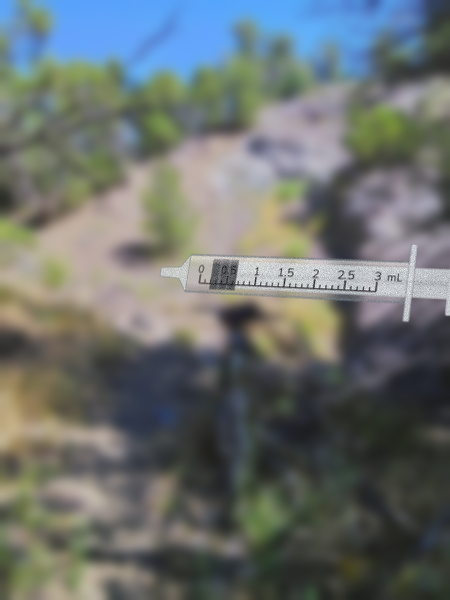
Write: 0.2mL
